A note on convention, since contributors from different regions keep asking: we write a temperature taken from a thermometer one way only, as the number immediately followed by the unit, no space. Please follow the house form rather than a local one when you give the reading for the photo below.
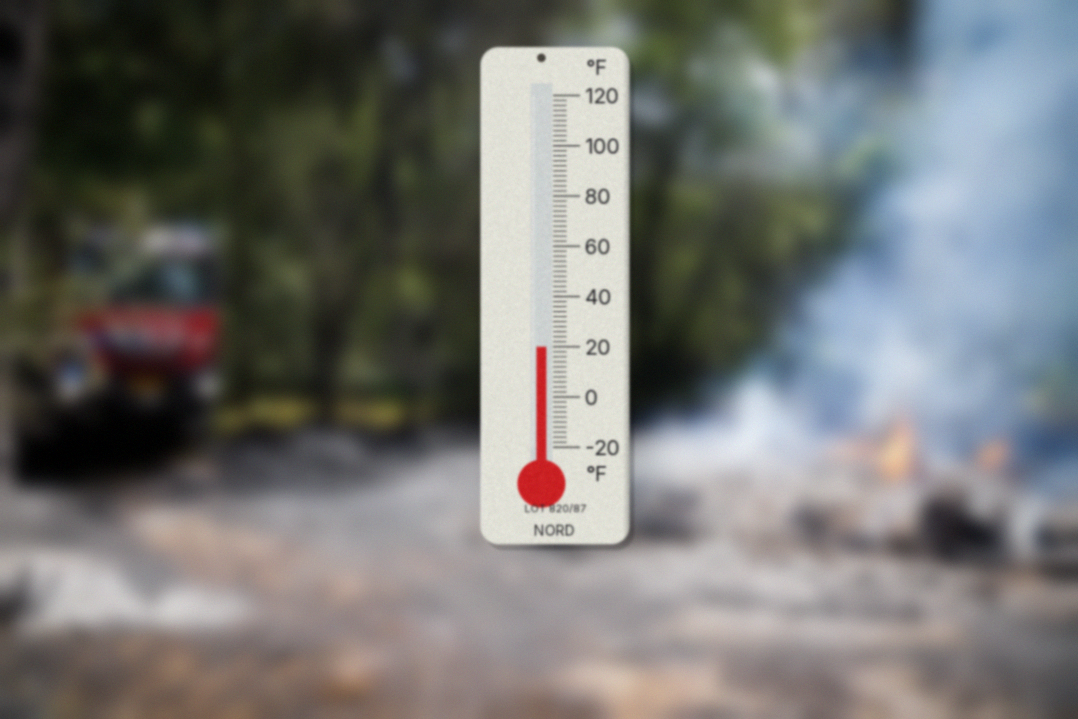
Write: 20°F
